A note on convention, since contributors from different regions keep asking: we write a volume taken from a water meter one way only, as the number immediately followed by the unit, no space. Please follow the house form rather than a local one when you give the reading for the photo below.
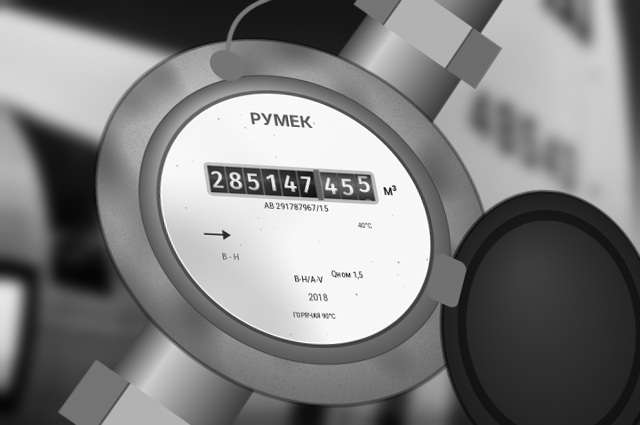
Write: 285147.455m³
